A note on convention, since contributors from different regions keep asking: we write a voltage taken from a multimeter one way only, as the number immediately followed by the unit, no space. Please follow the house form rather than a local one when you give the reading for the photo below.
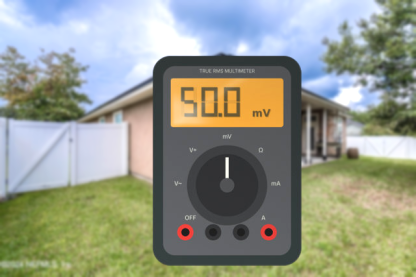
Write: 50.0mV
